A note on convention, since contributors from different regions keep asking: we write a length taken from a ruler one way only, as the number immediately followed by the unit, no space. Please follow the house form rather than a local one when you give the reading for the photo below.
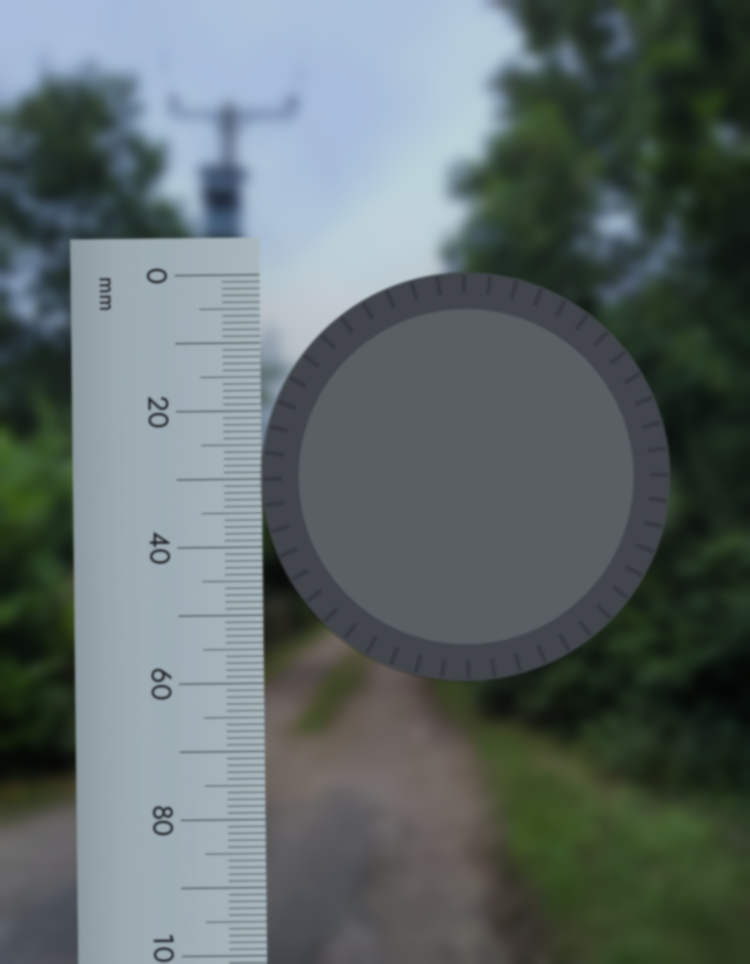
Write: 60mm
